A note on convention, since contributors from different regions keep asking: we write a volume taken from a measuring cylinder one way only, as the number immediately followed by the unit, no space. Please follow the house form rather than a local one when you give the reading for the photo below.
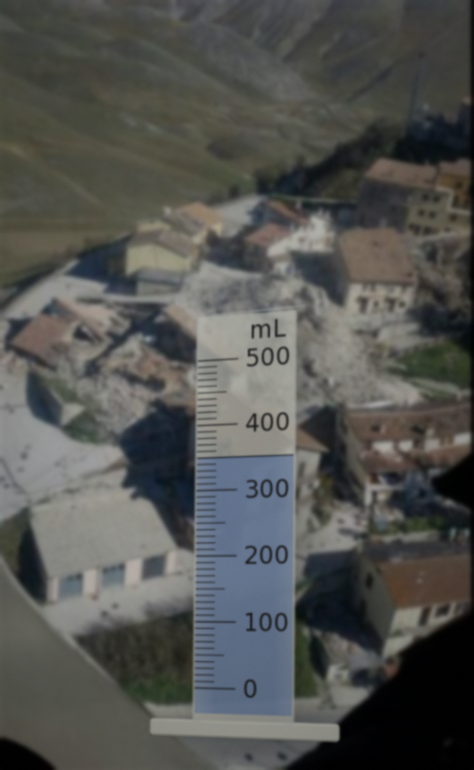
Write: 350mL
